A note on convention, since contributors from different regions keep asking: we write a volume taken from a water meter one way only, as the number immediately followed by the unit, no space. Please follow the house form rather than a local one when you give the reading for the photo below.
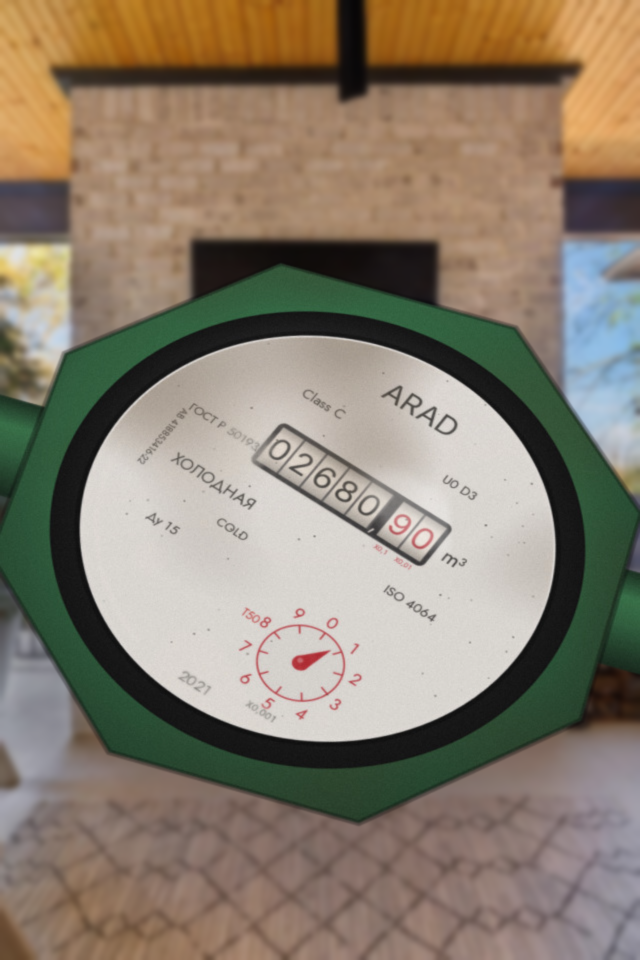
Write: 2680.900m³
